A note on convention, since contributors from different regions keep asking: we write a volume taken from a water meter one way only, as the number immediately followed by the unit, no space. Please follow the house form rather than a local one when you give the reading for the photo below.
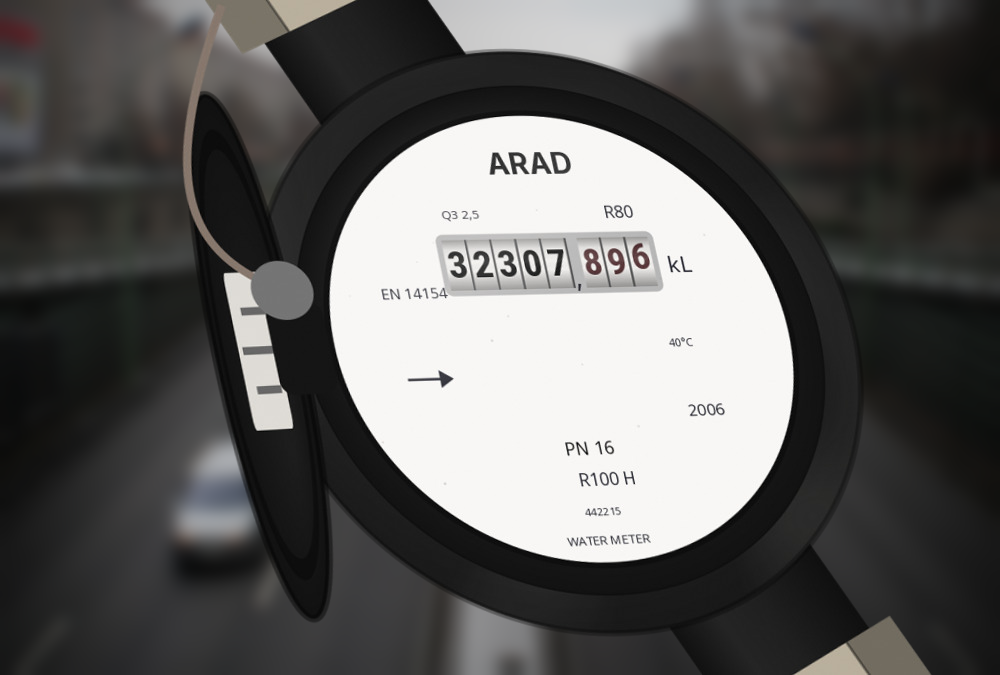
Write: 32307.896kL
